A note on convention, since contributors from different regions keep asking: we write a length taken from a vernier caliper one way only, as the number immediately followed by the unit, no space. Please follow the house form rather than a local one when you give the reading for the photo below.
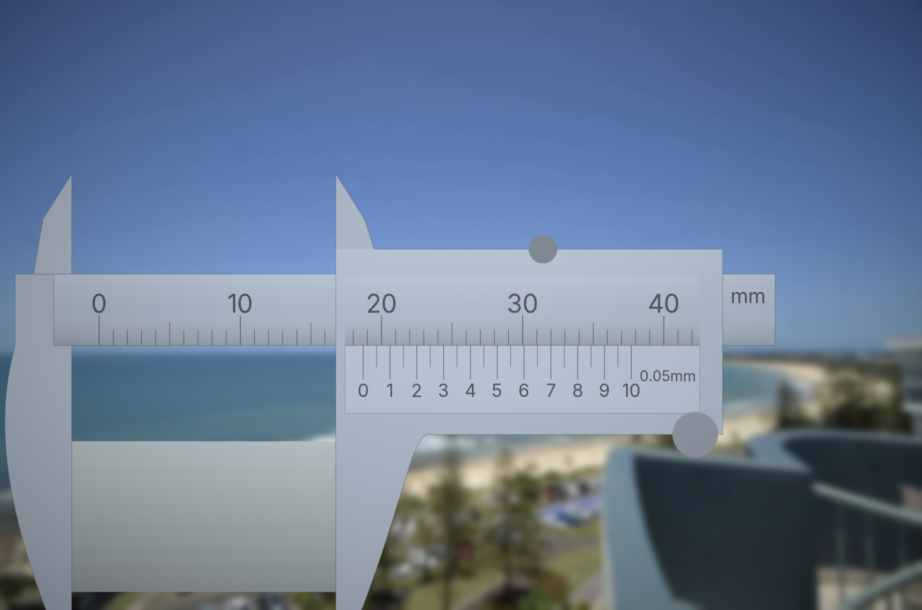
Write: 18.7mm
